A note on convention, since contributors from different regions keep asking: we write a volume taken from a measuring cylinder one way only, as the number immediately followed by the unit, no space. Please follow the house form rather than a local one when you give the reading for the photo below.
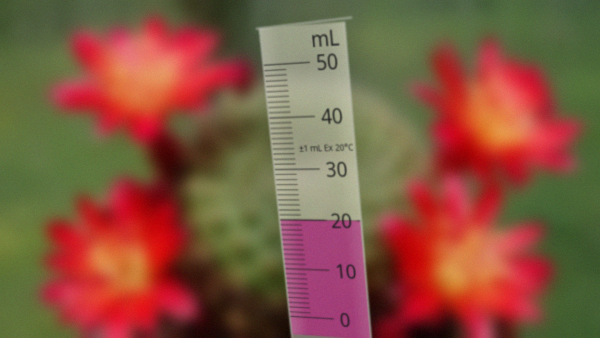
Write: 20mL
